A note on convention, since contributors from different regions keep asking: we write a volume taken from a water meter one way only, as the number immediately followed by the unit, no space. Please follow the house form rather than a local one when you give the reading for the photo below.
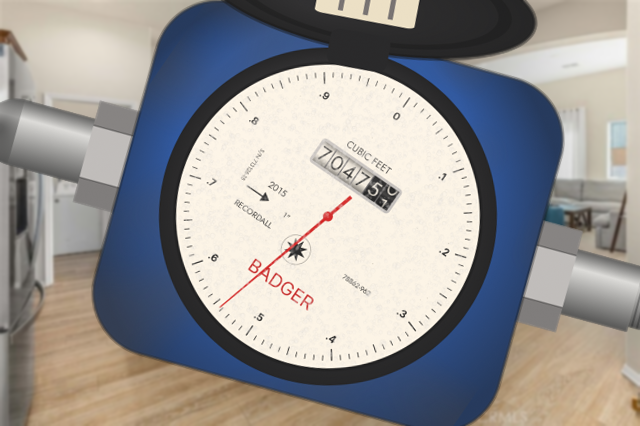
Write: 704750.54ft³
